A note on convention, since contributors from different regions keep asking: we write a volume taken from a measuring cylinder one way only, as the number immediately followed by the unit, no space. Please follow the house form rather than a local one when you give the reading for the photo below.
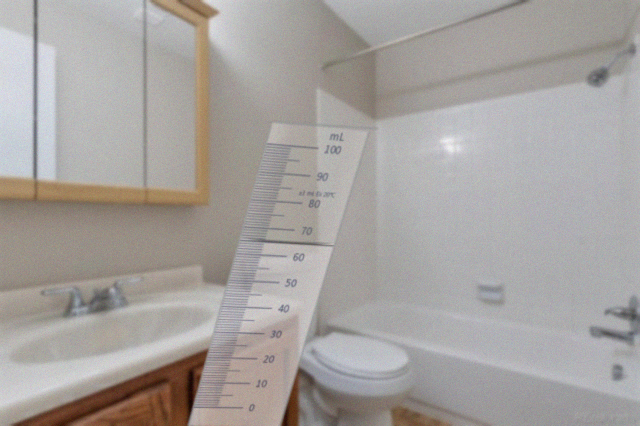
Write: 65mL
